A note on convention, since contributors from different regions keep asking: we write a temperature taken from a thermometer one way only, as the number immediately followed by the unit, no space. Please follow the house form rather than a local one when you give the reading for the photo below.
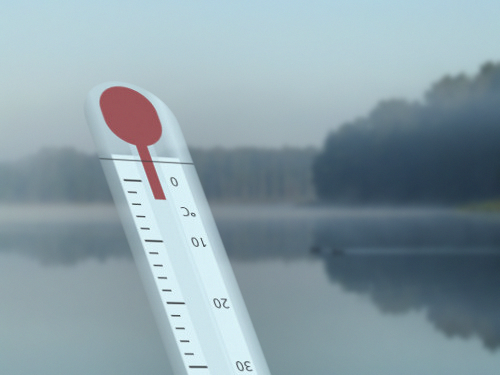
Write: 3°C
